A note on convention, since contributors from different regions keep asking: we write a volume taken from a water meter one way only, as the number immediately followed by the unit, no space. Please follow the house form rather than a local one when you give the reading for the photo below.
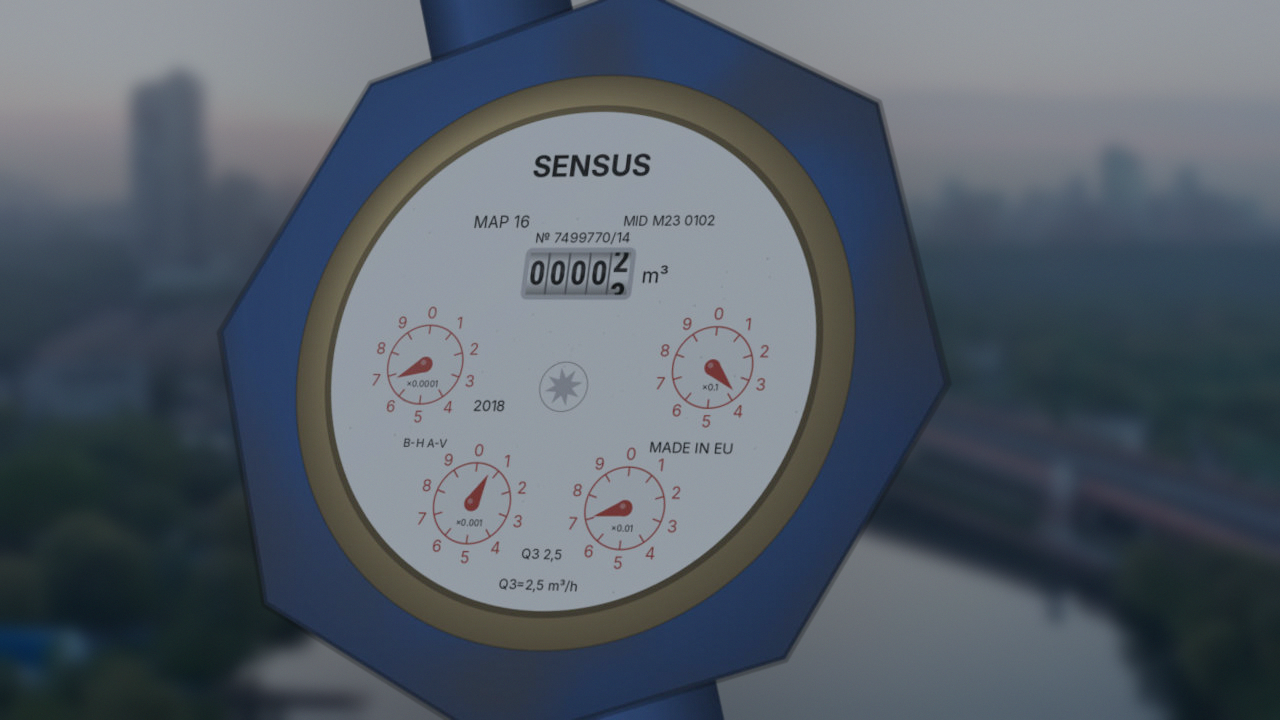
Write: 2.3706m³
